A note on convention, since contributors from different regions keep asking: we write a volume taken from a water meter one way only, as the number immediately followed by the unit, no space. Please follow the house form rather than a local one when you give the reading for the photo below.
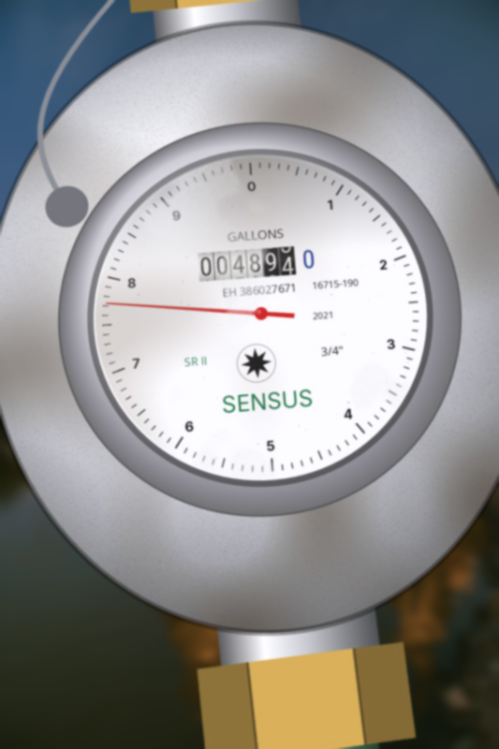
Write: 48937.7gal
